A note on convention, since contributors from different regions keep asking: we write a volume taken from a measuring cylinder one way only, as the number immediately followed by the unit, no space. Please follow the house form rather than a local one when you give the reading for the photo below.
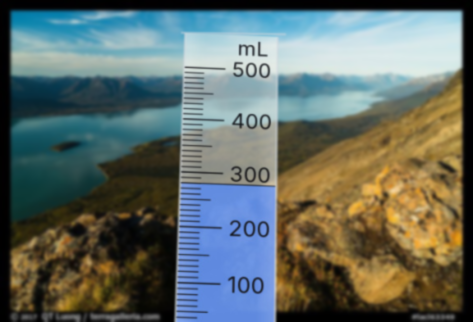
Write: 280mL
